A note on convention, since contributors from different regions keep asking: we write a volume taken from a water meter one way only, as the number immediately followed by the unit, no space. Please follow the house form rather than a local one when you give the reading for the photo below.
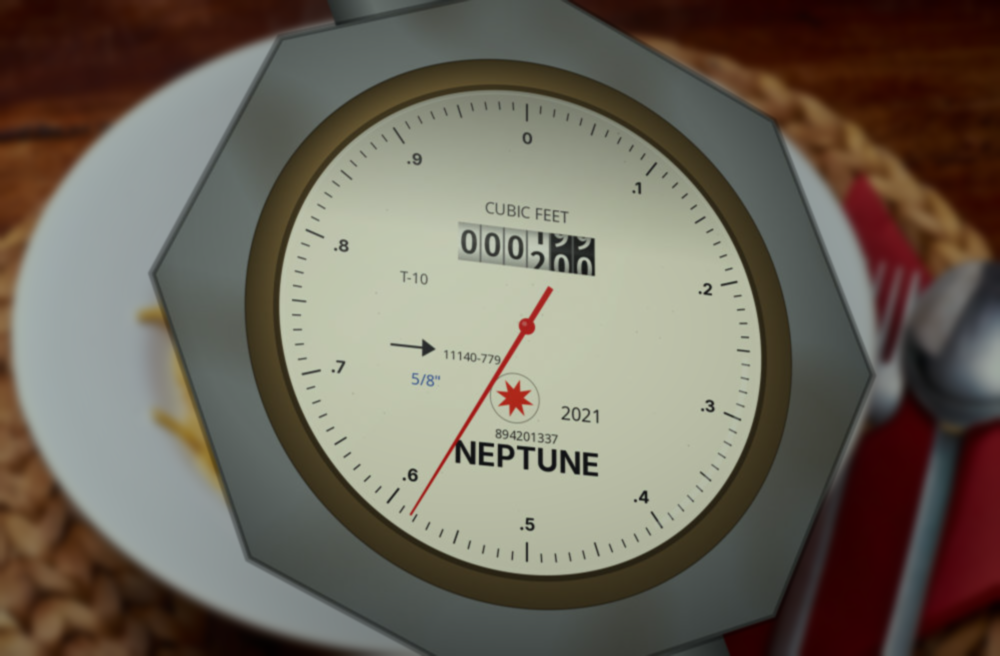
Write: 199.58ft³
